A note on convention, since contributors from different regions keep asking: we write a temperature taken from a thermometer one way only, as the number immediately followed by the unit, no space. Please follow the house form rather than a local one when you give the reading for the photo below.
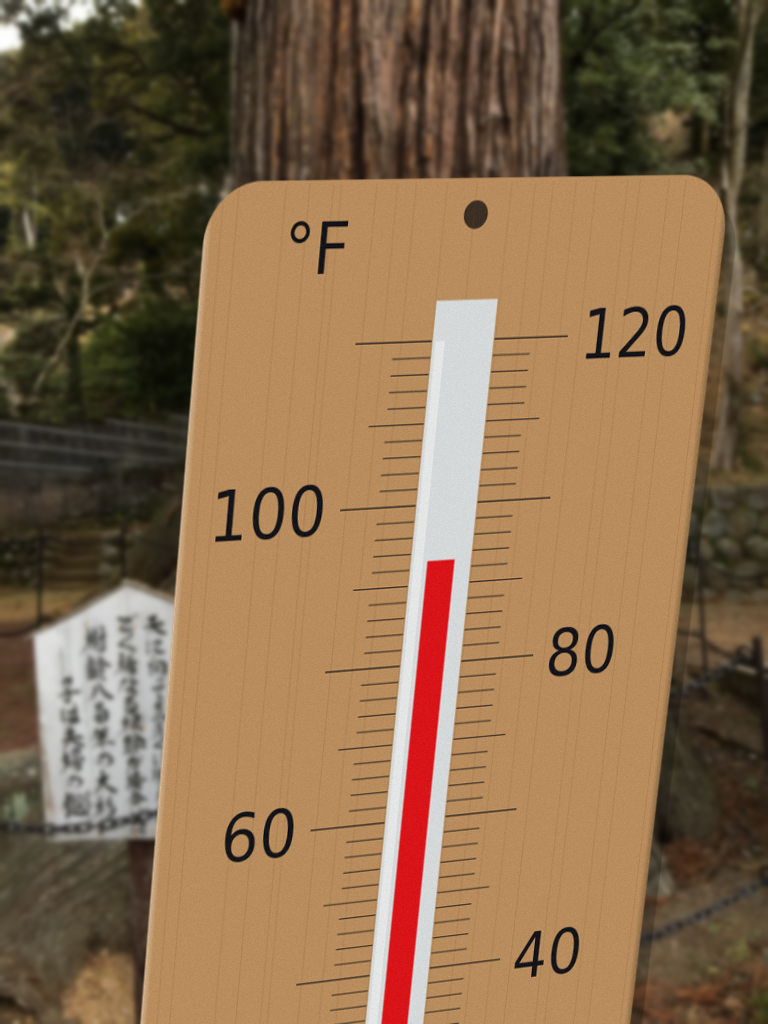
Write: 93°F
